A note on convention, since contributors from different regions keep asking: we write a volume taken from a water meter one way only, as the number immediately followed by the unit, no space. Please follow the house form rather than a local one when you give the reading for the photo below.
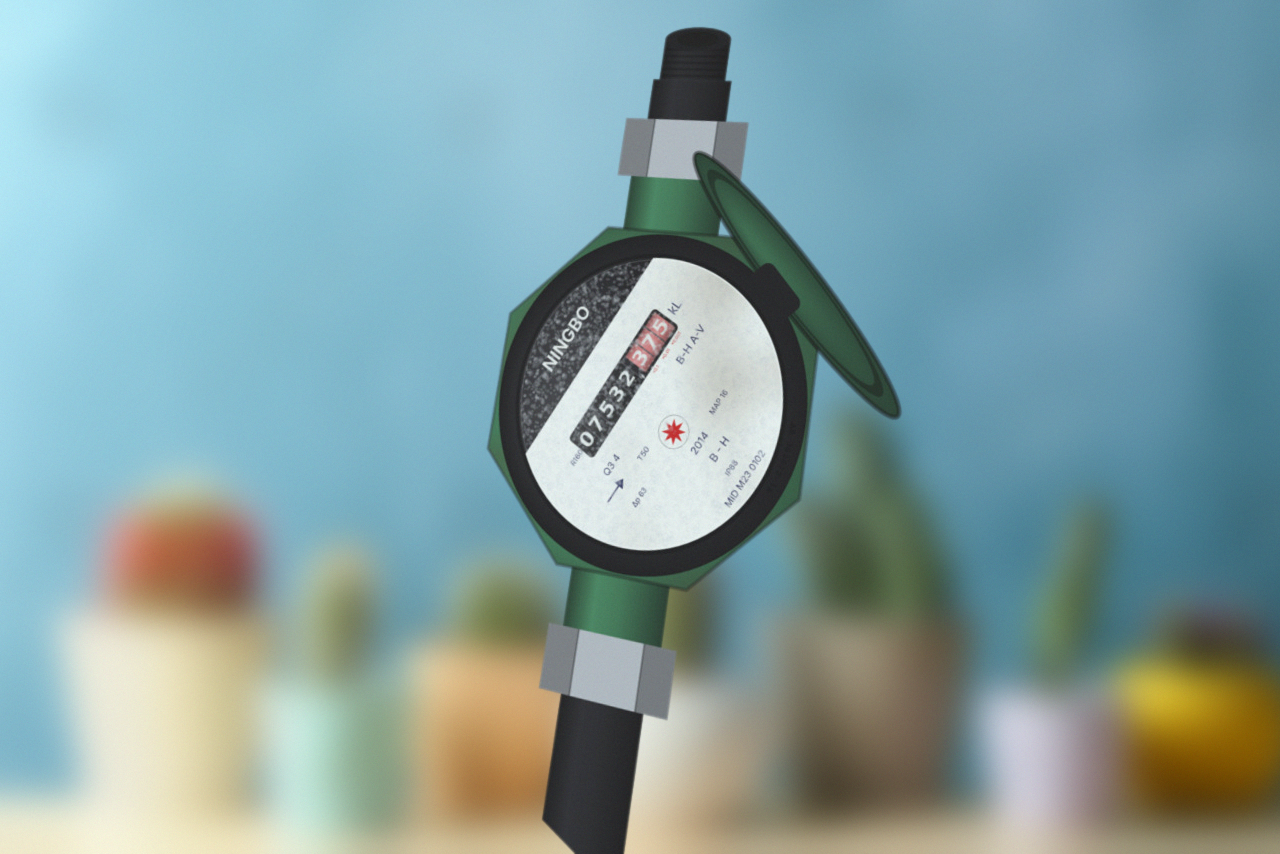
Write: 7532.375kL
